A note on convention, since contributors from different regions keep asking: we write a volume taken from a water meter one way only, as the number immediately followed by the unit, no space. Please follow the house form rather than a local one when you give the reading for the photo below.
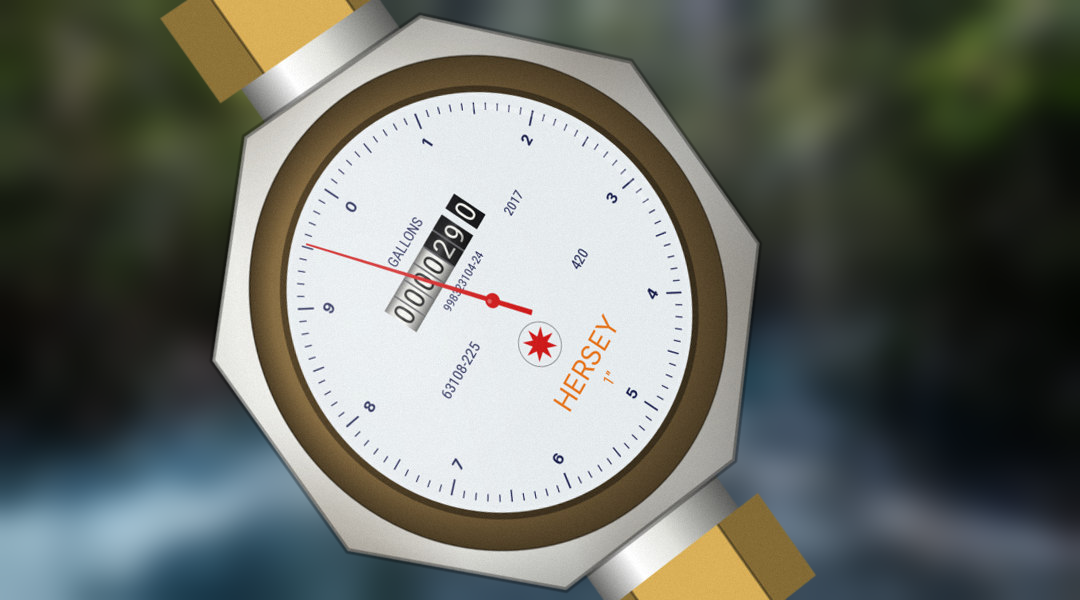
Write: 289.5gal
